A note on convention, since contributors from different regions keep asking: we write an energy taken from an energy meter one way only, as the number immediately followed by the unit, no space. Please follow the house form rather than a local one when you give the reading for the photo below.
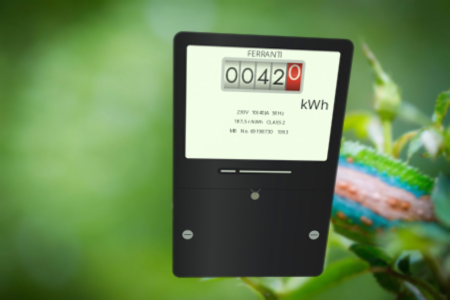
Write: 42.0kWh
